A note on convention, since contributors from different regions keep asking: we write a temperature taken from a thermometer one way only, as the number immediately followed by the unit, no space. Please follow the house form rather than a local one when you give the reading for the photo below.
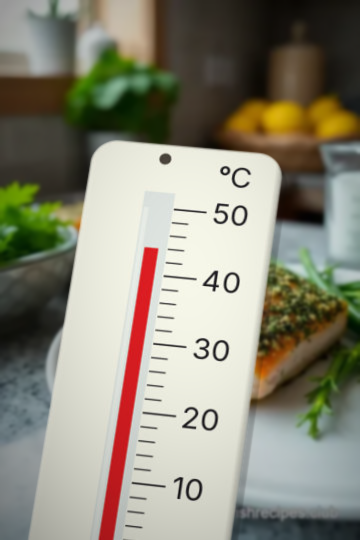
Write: 44°C
